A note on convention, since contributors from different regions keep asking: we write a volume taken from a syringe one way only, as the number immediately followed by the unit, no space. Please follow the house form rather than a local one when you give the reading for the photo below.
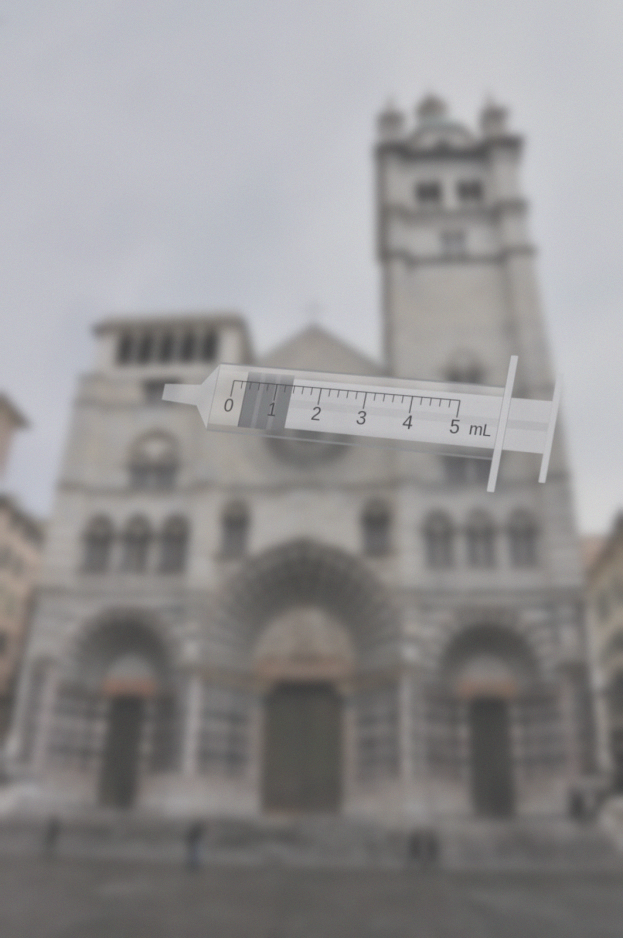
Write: 0.3mL
